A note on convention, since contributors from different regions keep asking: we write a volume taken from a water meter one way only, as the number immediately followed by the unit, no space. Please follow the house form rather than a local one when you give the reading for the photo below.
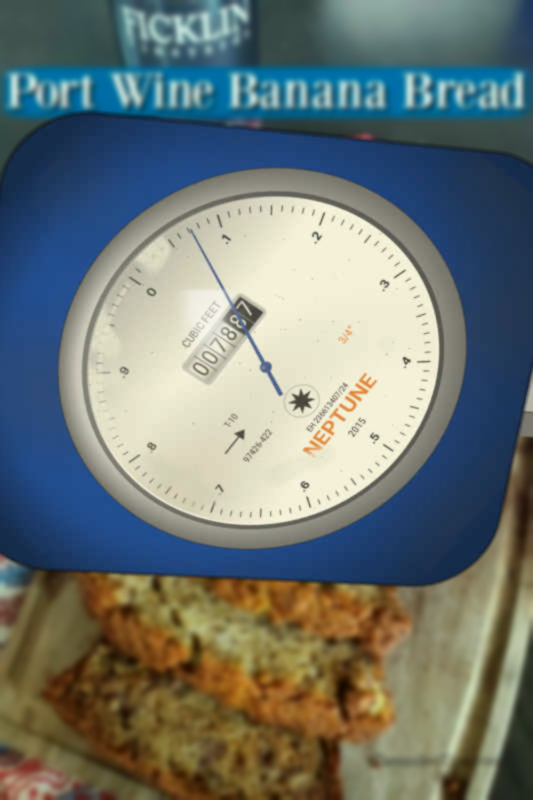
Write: 7887.07ft³
